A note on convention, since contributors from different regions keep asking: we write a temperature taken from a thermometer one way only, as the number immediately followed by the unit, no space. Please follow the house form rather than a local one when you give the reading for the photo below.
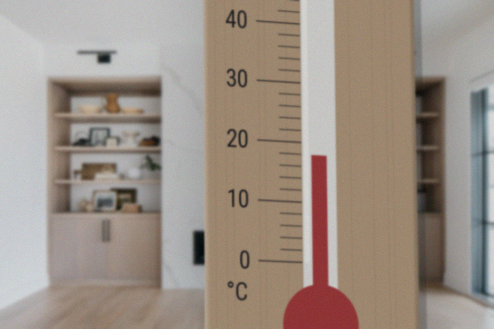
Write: 18°C
